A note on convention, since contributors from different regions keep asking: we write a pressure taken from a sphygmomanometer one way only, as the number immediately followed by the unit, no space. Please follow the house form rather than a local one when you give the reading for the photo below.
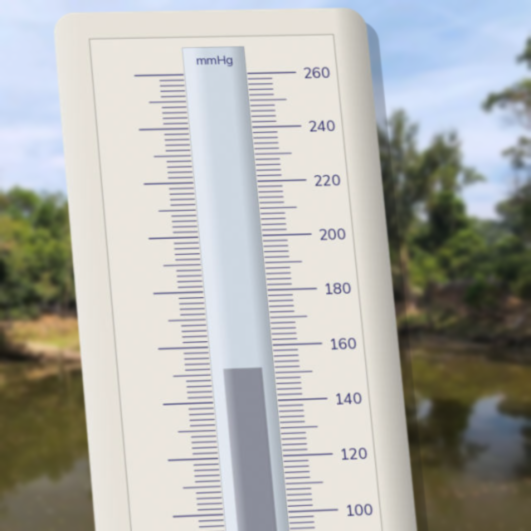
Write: 152mmHg
